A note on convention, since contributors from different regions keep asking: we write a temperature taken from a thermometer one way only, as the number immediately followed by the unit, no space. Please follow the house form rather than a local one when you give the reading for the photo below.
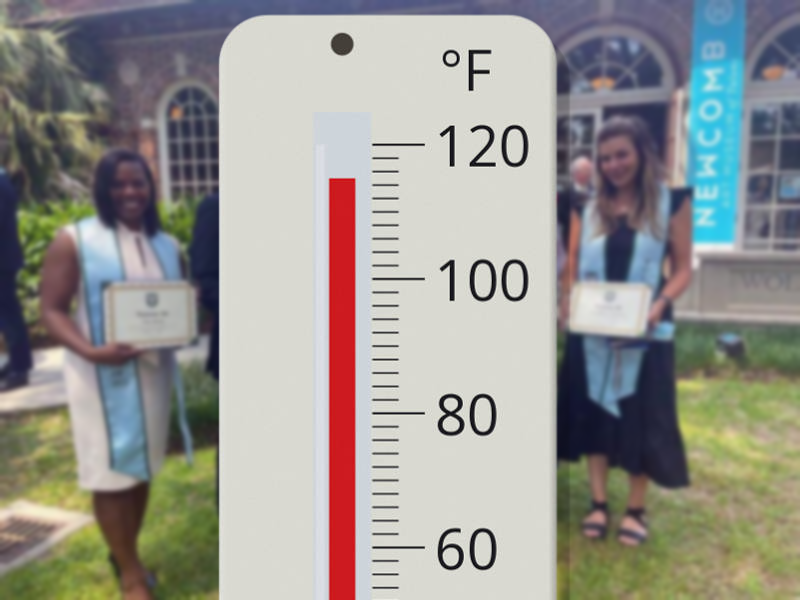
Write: 115°F
